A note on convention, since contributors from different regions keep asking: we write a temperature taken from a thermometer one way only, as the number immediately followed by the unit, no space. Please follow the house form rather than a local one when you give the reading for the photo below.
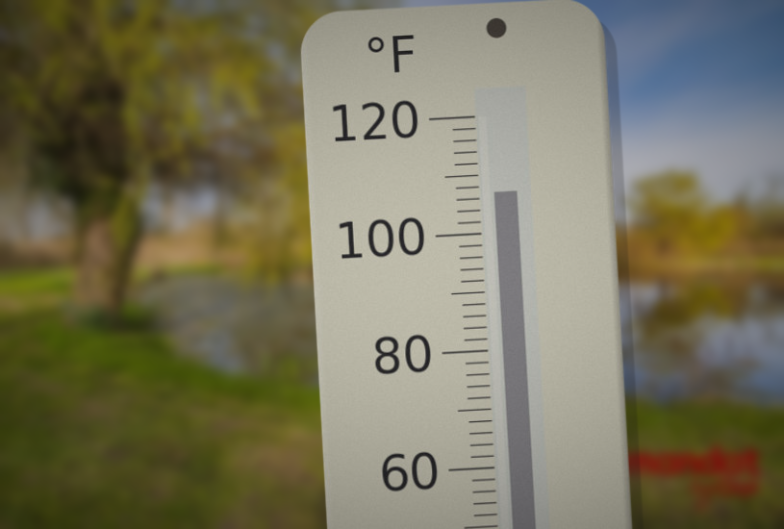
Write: 107°F
